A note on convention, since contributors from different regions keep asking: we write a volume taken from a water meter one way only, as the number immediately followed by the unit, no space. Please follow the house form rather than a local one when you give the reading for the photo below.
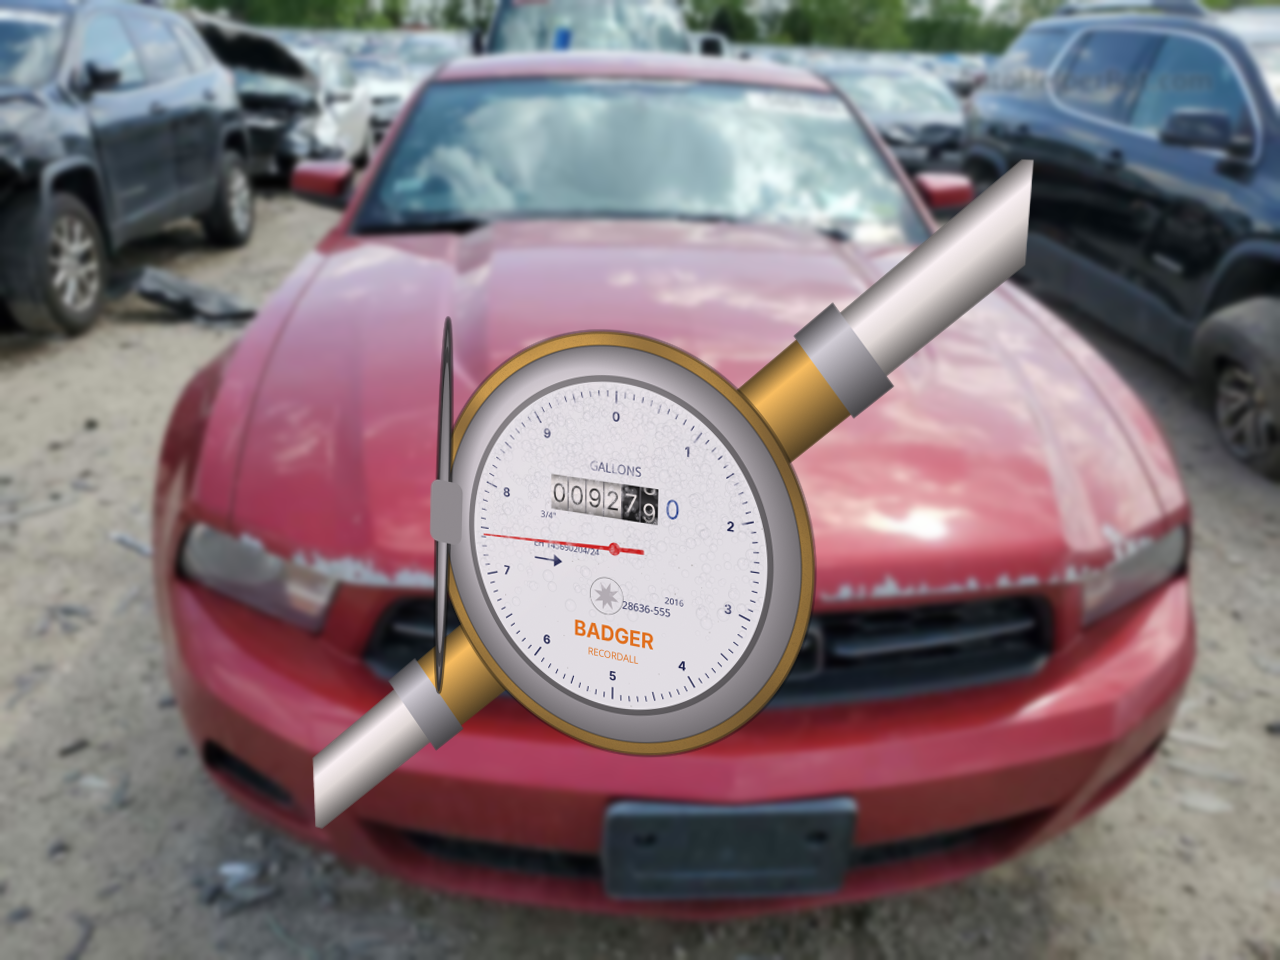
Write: 92787.4gal
